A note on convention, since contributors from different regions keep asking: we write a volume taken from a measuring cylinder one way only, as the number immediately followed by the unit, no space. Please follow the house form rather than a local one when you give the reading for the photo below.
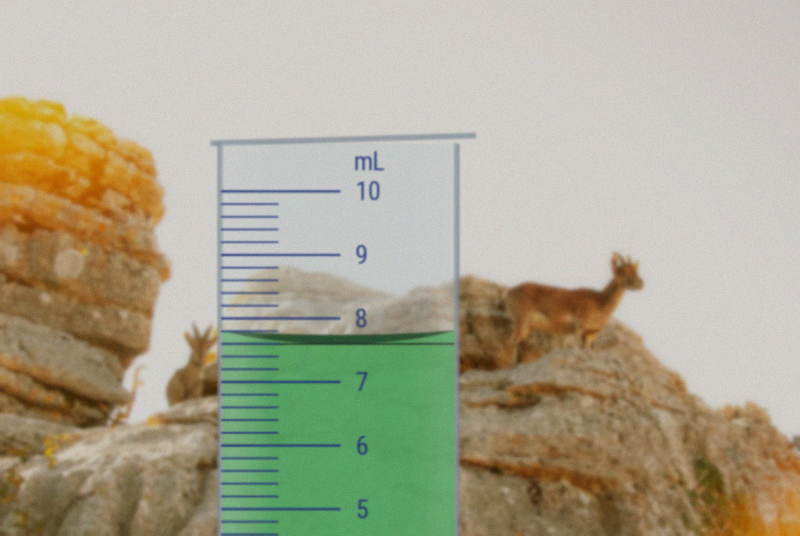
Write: 7.6mL
